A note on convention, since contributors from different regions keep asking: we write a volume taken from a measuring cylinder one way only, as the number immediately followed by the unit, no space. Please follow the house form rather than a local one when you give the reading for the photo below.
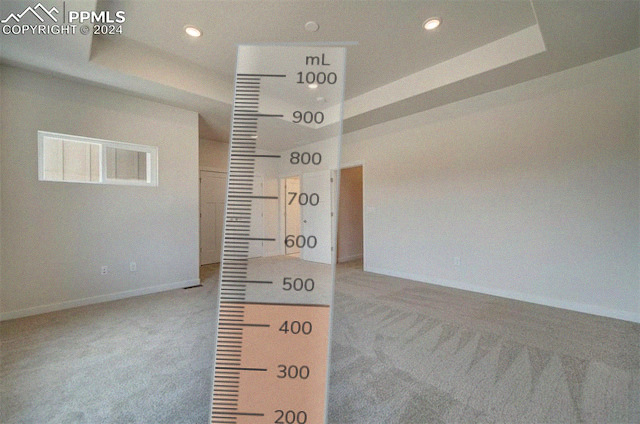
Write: 450mL
